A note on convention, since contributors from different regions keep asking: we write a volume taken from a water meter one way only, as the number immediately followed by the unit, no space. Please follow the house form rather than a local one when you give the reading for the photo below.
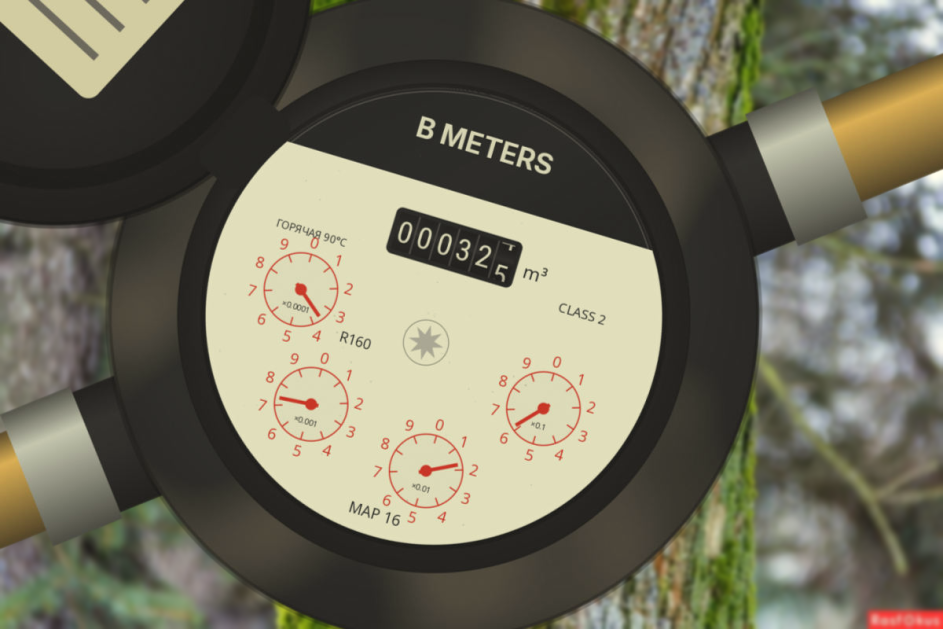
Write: 324.6173m³
